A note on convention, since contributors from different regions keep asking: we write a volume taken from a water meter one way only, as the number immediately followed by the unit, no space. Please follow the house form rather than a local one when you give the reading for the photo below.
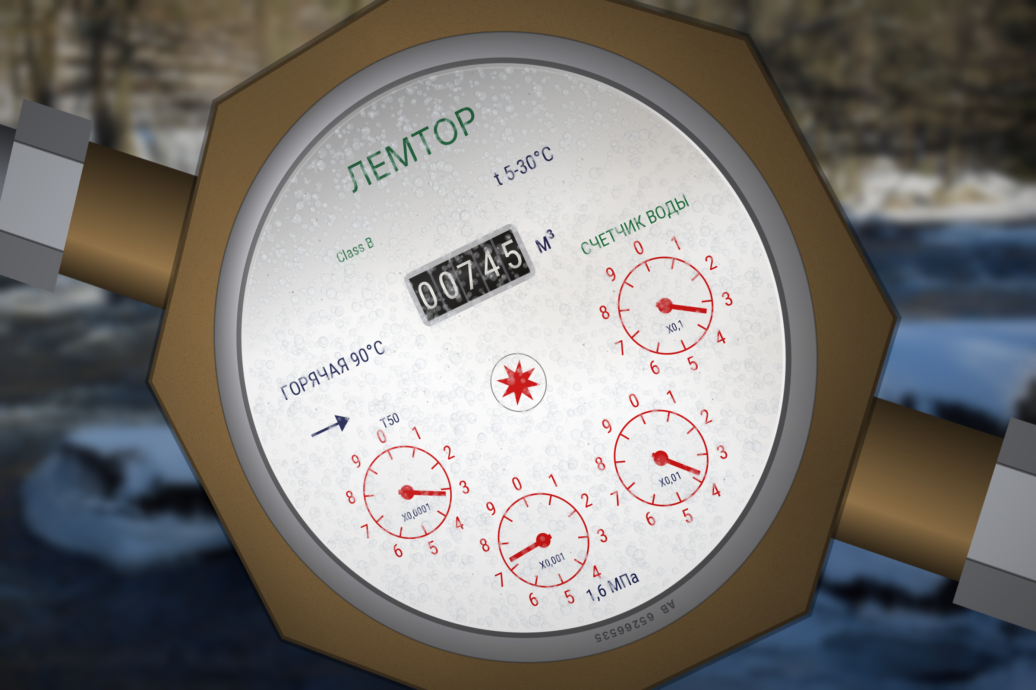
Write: 745.3373m³
